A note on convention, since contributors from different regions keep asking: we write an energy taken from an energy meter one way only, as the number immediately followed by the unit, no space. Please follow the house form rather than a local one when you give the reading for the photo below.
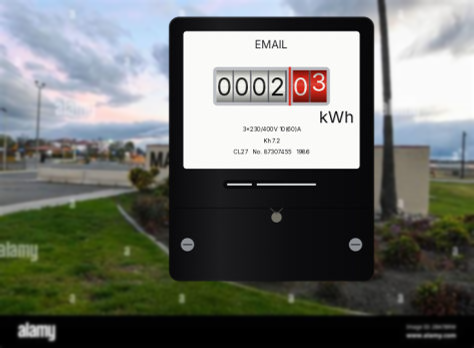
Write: 2.03kWh
